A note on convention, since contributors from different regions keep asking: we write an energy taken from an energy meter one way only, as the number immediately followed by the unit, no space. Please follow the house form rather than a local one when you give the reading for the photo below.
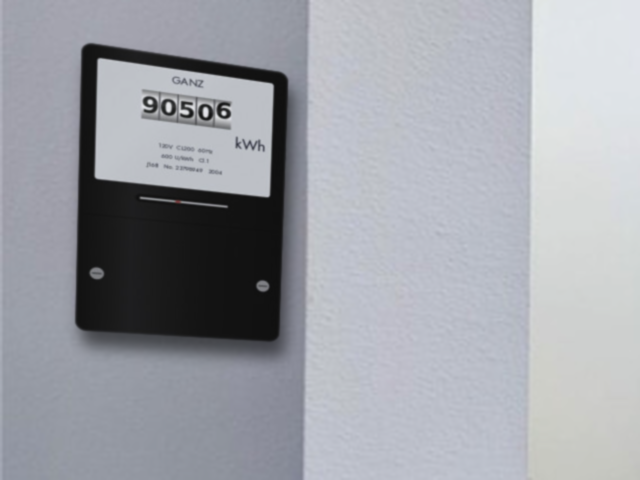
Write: 90506kWh
